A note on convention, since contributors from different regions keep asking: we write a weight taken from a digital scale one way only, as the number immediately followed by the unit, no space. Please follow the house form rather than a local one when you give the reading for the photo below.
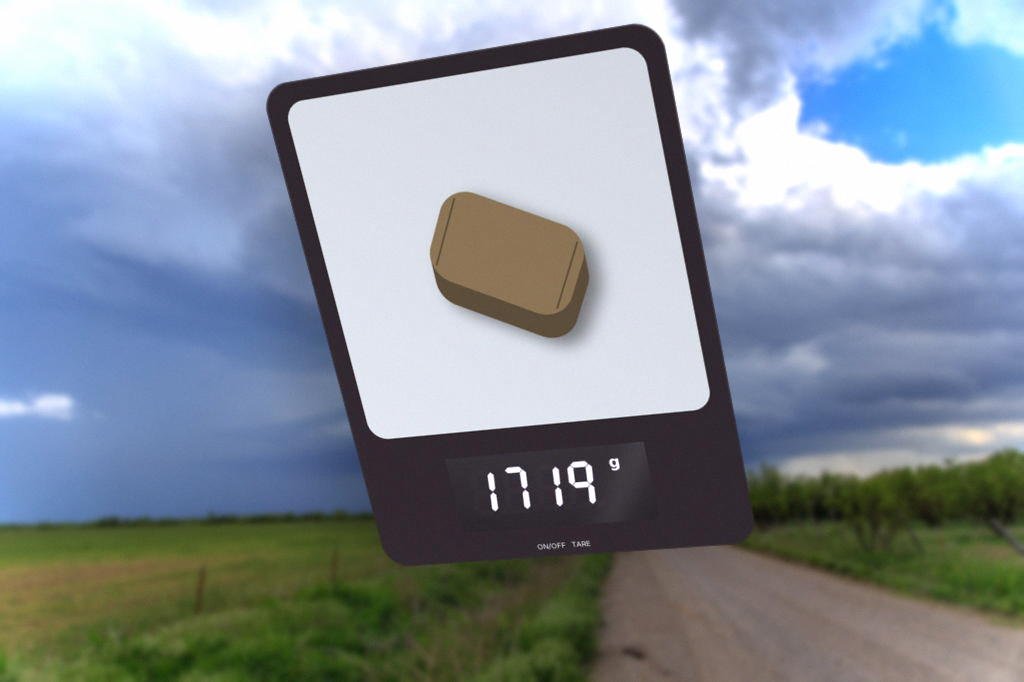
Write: 1719g
